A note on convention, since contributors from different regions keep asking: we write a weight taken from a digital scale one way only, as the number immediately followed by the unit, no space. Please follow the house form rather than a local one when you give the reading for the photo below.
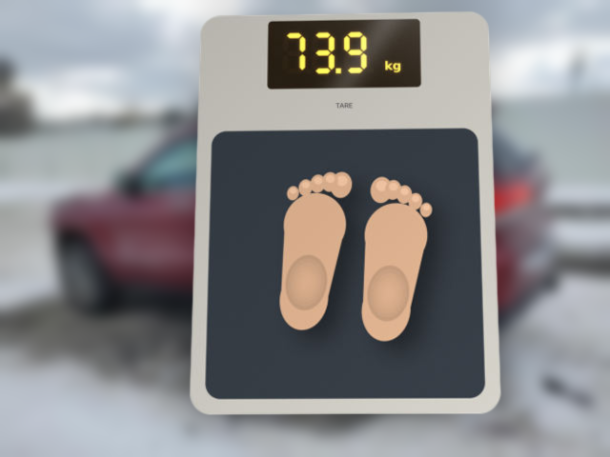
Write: 73.9kg
